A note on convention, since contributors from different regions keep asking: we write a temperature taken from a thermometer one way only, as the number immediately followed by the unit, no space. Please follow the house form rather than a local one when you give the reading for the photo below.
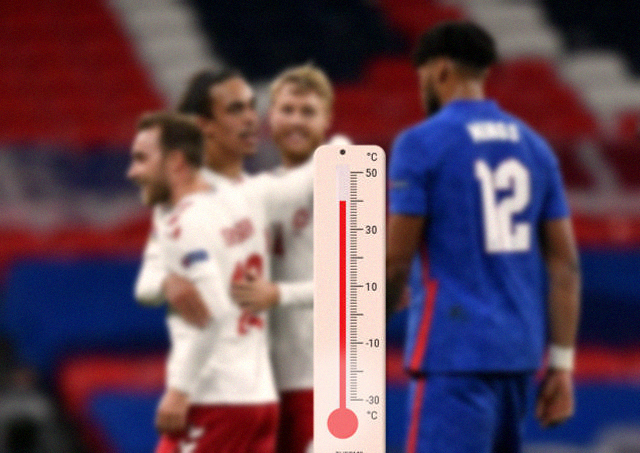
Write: 40°C
